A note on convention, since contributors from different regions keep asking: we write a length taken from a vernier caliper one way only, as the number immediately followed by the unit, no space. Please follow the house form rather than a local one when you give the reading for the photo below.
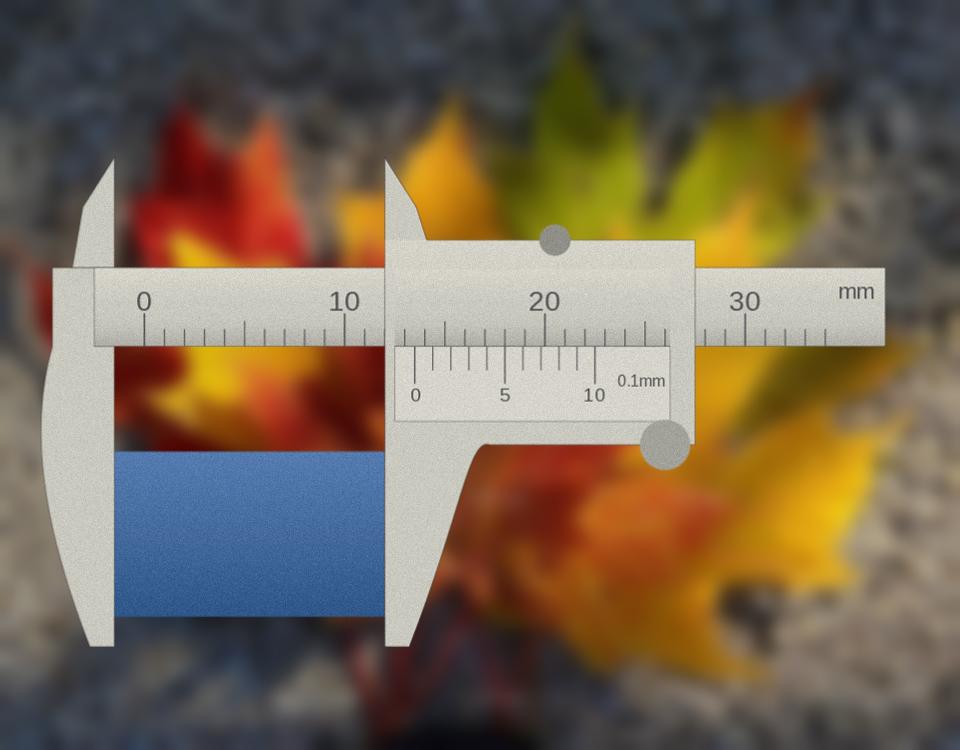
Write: 13.5mm
